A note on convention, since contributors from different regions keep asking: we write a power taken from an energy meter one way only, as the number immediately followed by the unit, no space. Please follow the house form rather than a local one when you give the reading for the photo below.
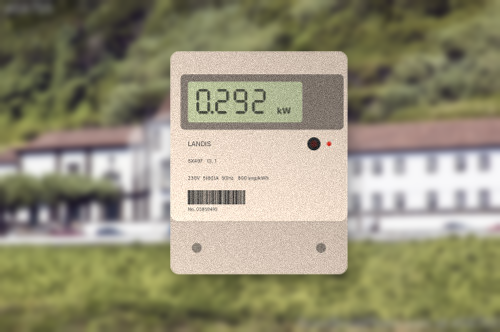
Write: 0.292kW
